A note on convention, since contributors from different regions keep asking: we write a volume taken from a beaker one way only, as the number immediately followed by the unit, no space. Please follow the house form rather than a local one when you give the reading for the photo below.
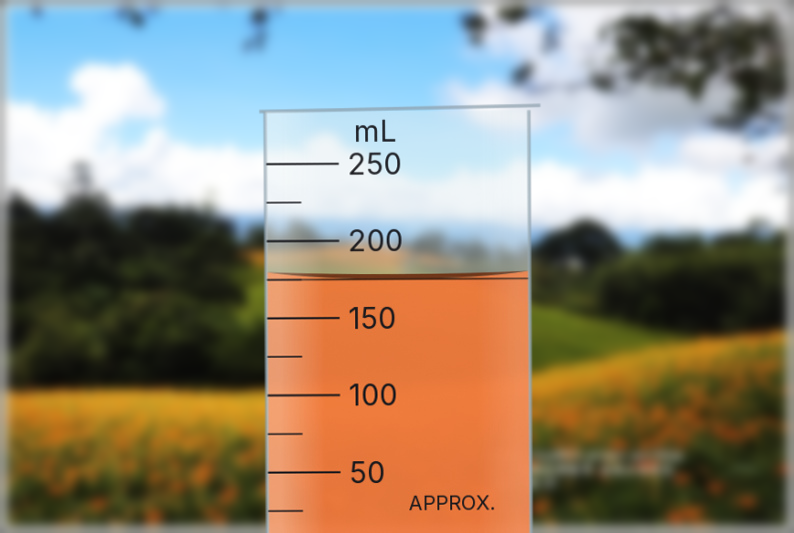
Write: 175mL
